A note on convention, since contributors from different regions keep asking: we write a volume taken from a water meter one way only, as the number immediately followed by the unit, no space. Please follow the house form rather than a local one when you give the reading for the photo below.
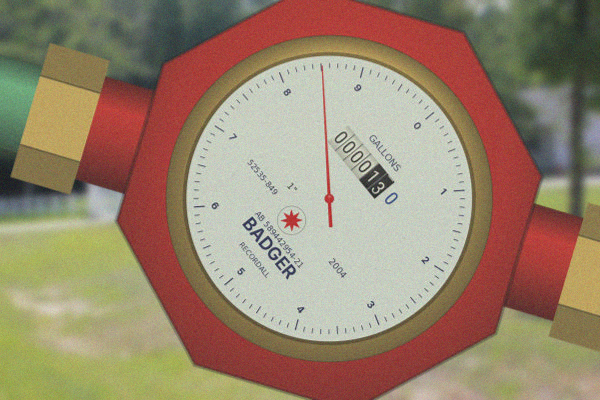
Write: 128.5gal
